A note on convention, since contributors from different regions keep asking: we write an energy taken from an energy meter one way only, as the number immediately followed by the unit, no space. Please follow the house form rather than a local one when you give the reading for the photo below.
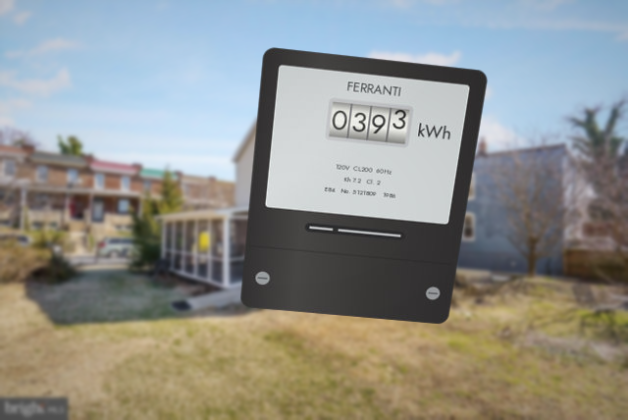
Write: 393kWh
